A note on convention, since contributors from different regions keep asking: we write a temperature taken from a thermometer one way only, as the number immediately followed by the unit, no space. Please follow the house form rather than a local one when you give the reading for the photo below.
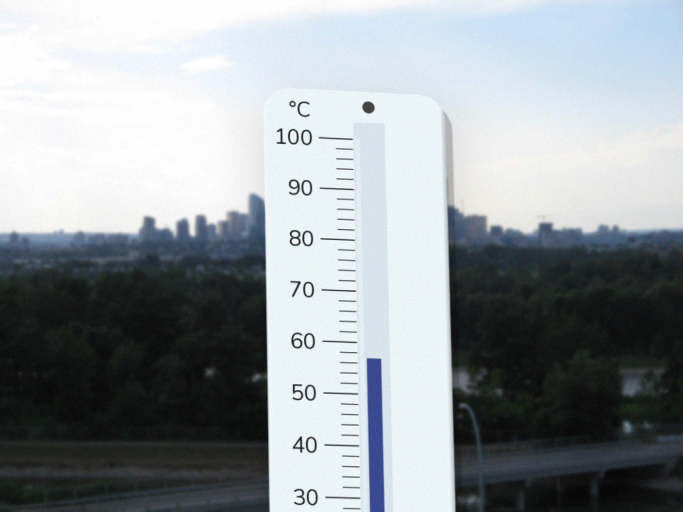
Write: 57°C
